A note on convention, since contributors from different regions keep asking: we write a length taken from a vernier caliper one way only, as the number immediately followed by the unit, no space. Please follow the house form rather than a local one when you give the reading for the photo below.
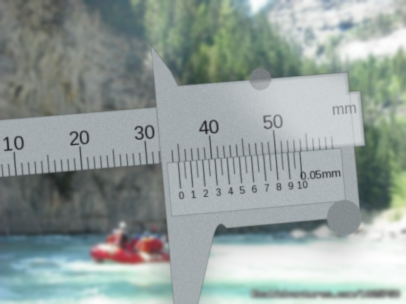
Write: 34.8mm
